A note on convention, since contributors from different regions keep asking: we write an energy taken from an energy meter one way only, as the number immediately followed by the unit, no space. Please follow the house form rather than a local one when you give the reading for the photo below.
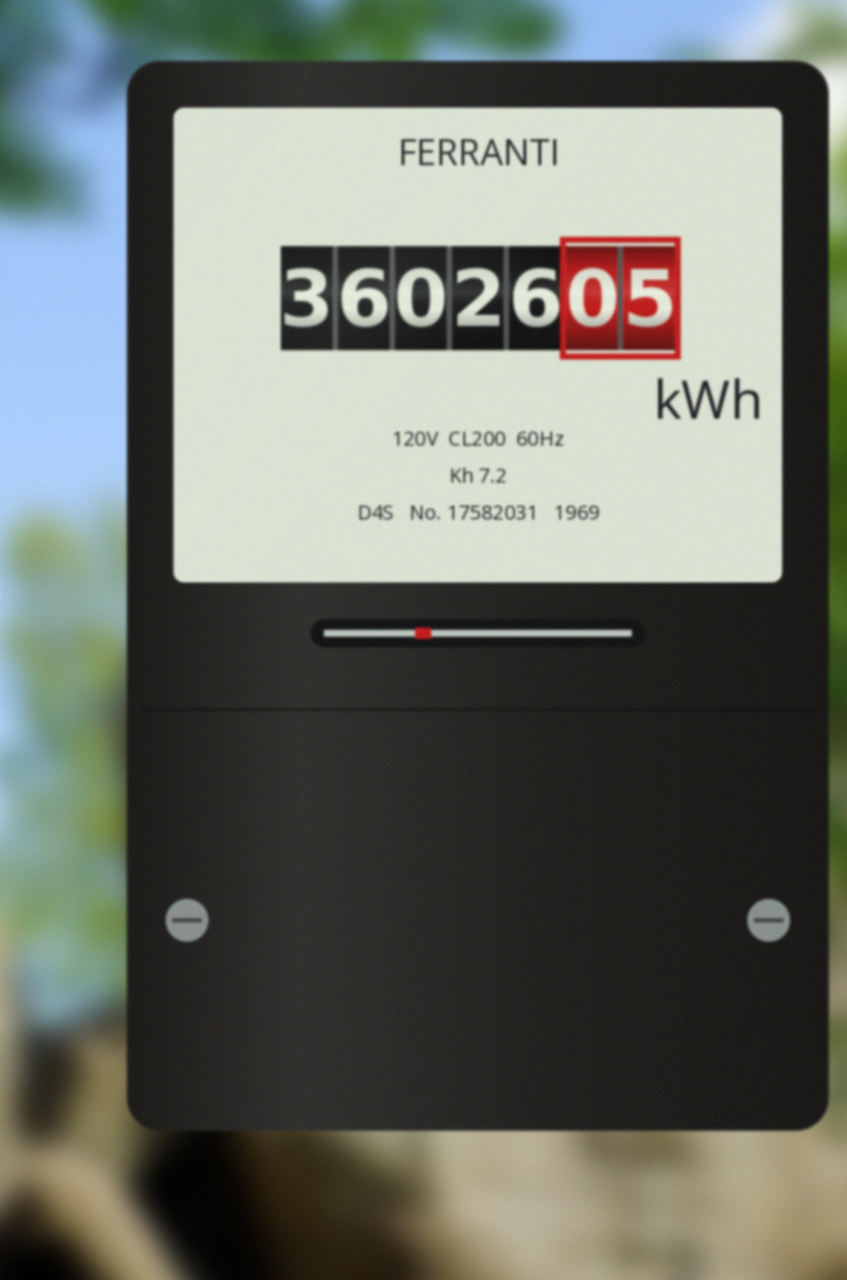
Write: 36026.05kWh
